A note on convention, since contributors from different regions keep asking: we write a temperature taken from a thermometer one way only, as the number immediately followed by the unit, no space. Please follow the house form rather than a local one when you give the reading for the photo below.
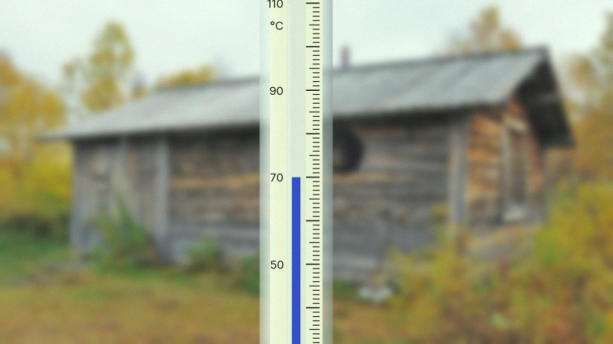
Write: 70°C
